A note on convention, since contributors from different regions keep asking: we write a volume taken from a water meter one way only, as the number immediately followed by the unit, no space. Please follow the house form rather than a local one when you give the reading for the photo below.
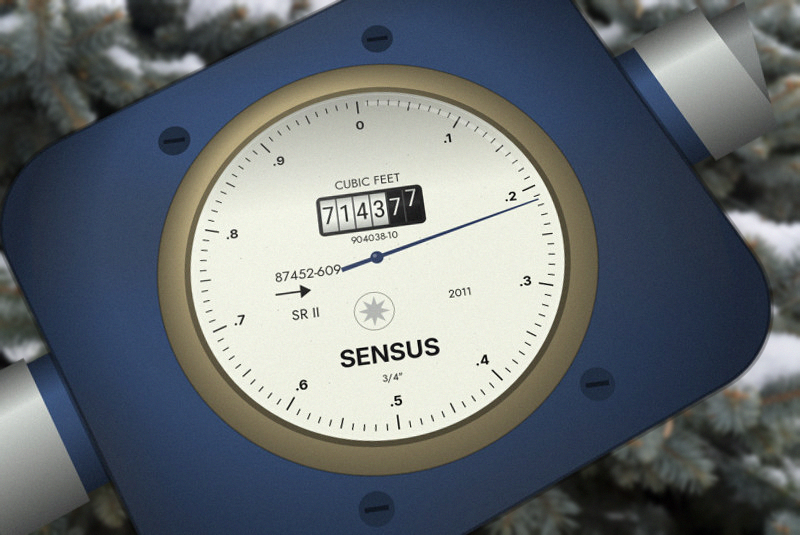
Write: 714377.21ft³
